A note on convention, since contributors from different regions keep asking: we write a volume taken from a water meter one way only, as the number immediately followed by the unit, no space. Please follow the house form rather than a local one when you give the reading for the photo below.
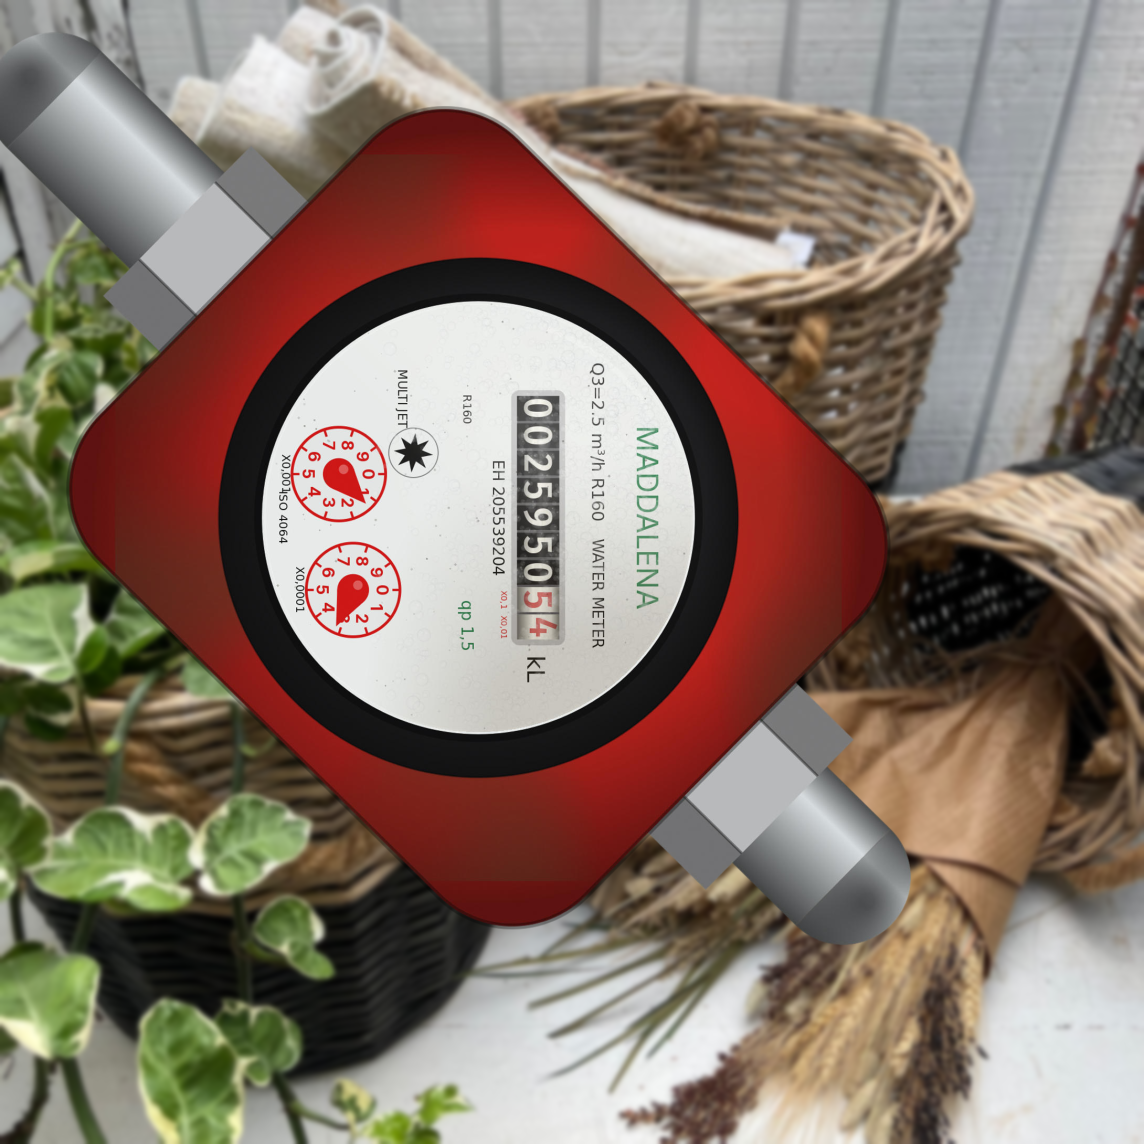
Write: 25950.5413kL
